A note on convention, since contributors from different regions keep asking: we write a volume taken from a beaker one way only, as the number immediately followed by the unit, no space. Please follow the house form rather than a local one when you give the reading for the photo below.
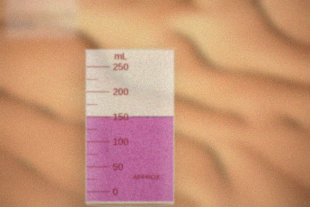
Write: 150mL
